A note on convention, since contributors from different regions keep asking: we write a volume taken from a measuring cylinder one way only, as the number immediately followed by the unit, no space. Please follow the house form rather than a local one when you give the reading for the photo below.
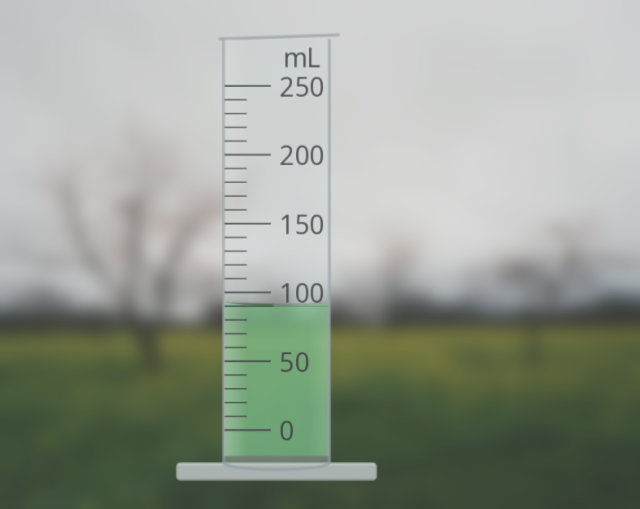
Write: 90mL
